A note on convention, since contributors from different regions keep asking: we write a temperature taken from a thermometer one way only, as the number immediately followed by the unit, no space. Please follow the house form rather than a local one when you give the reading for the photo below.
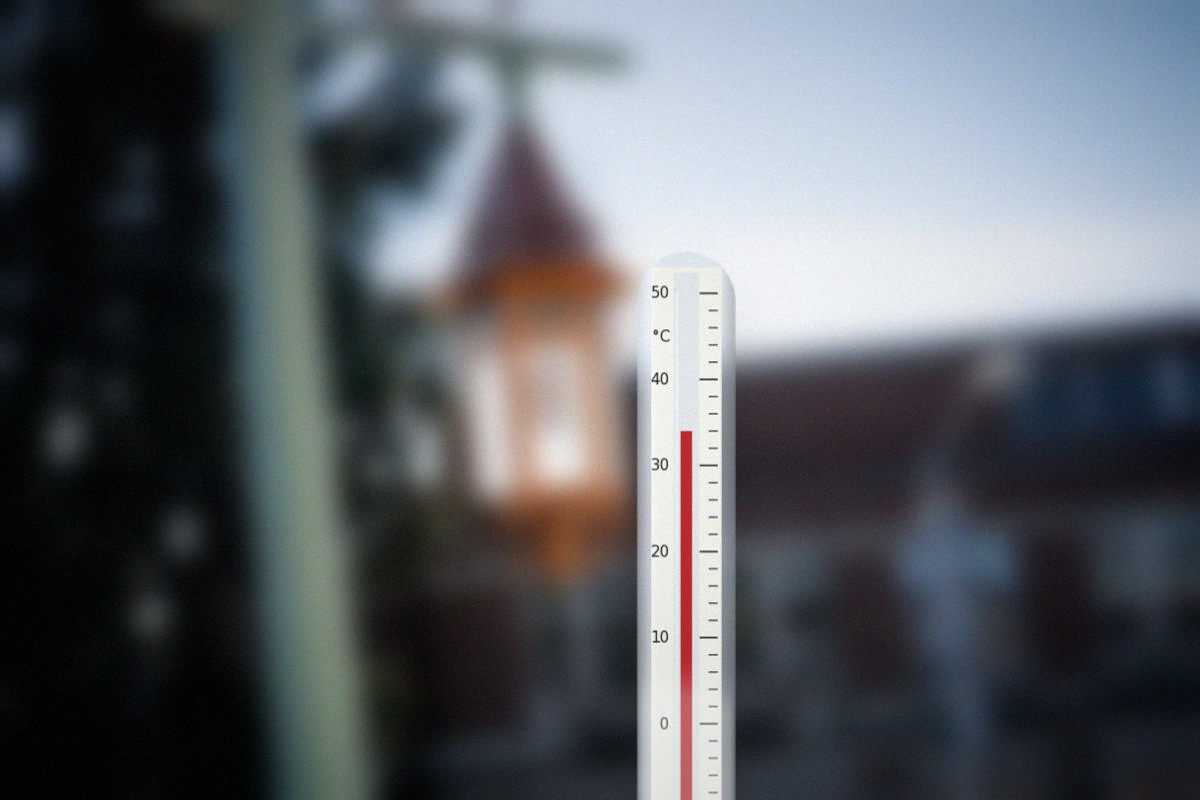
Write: 34°C
